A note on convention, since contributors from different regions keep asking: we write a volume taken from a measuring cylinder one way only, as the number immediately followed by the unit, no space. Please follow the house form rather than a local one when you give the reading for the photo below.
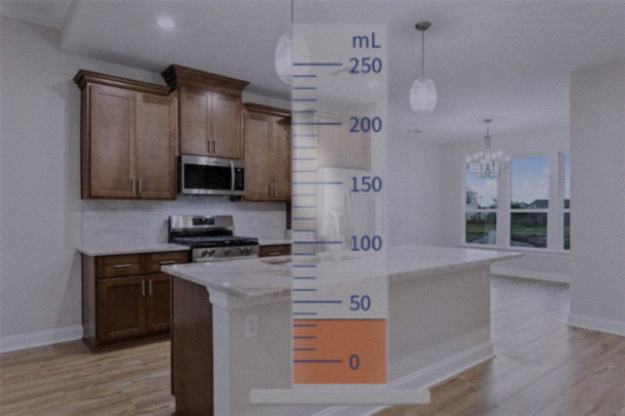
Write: 35mL
